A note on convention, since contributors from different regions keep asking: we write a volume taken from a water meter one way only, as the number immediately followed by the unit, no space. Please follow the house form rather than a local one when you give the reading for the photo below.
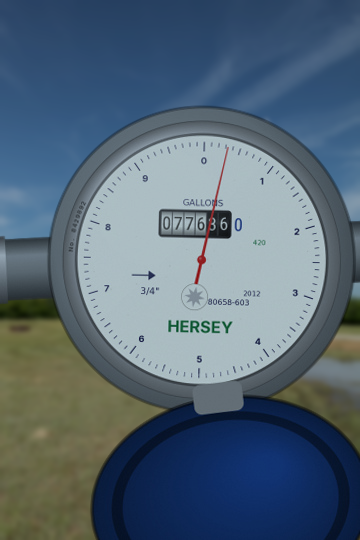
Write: 776360.3gal
